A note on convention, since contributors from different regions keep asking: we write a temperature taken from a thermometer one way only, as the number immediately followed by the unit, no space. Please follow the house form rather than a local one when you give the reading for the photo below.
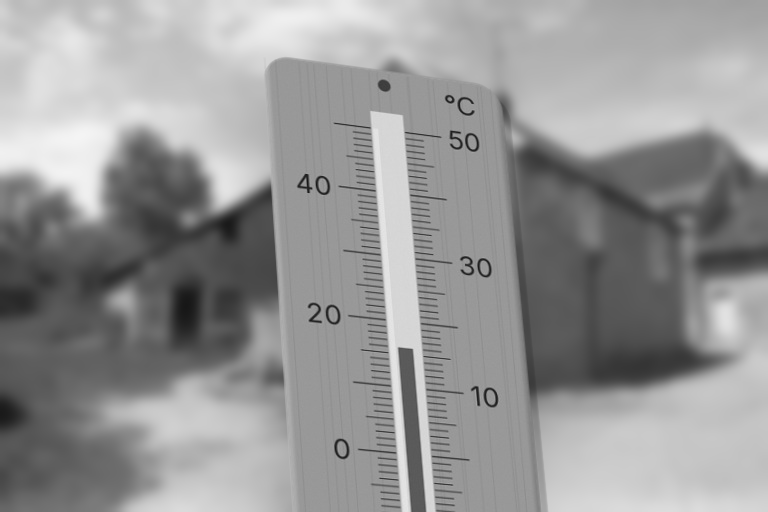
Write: 16°C
